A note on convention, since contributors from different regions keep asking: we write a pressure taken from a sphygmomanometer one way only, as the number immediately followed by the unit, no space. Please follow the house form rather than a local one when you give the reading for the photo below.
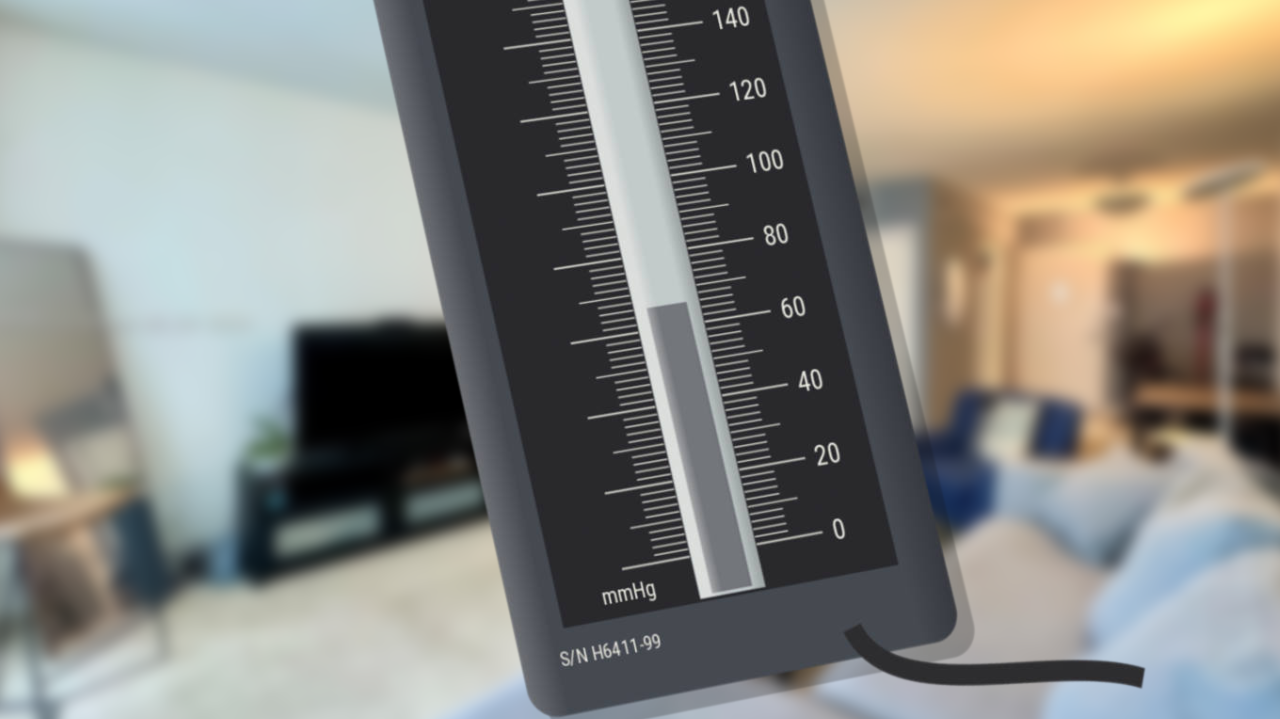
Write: 66mmHg
